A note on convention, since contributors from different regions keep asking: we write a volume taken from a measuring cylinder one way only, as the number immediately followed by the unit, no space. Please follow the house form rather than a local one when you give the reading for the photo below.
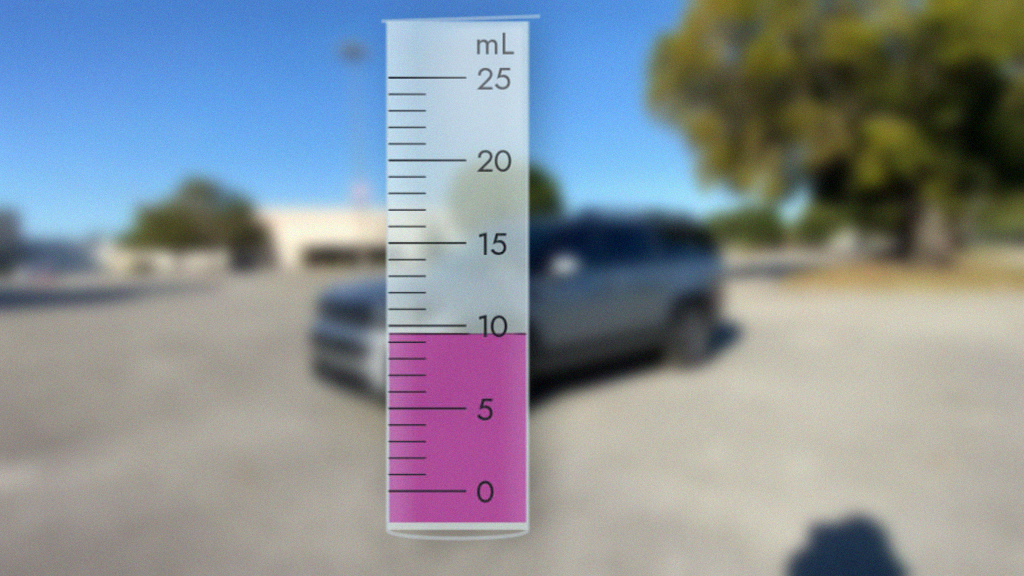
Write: 9.5mL
